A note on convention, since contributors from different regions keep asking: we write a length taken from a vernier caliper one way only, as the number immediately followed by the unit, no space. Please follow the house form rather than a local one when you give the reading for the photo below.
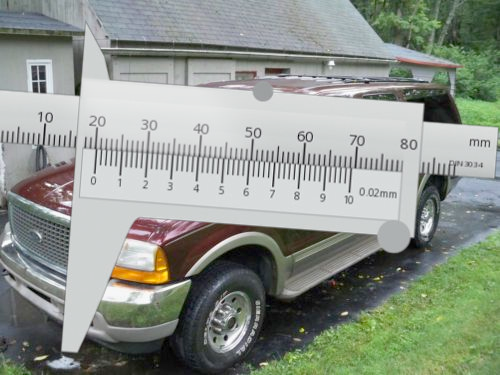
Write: 20.2mm
